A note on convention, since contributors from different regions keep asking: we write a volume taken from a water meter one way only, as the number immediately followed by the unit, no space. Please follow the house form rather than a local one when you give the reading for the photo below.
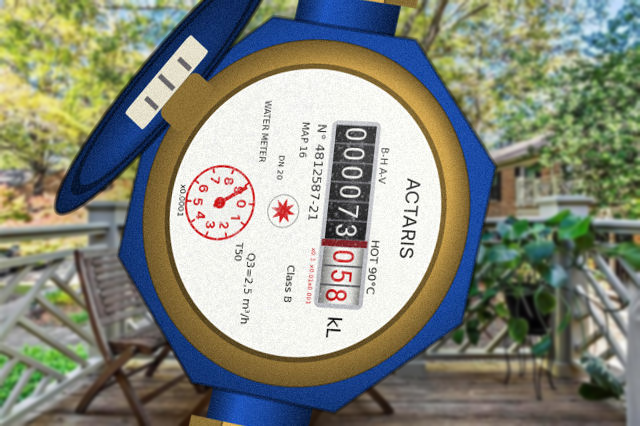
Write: 73.0579kL
